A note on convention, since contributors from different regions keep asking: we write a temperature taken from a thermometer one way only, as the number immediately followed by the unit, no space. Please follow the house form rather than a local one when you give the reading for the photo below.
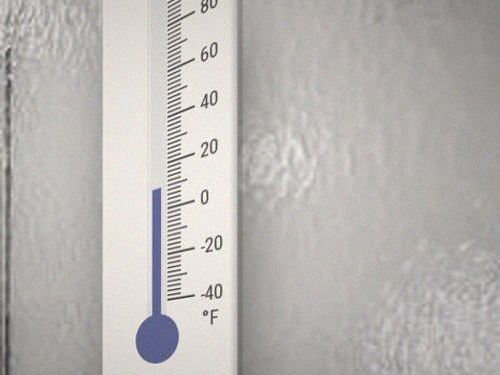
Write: 10°F
